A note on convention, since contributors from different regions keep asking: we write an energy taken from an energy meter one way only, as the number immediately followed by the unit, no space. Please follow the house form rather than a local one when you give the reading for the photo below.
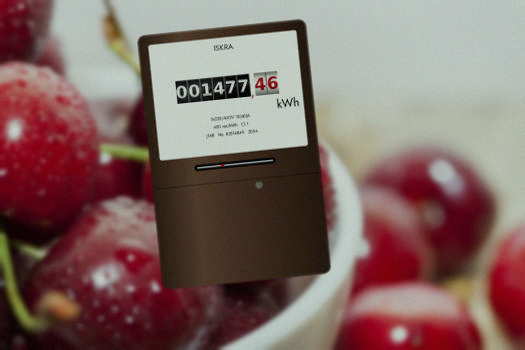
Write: 1477.46kWh
